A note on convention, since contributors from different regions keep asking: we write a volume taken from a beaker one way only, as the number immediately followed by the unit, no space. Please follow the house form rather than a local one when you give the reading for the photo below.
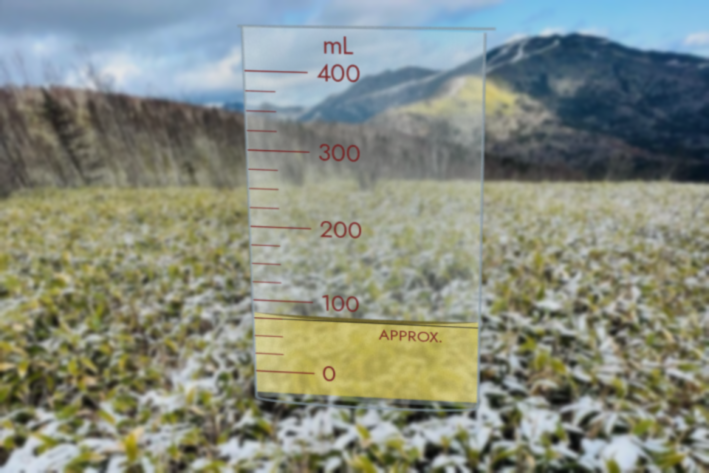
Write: 75mL
